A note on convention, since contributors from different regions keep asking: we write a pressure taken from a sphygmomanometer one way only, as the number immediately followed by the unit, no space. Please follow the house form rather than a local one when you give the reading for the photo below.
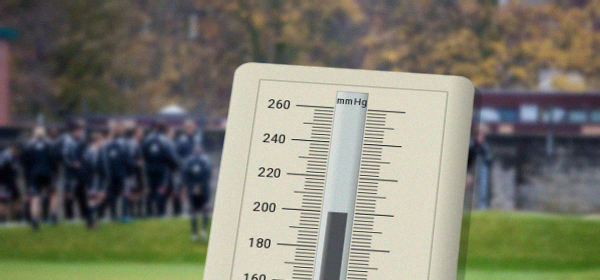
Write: 200mmHg
